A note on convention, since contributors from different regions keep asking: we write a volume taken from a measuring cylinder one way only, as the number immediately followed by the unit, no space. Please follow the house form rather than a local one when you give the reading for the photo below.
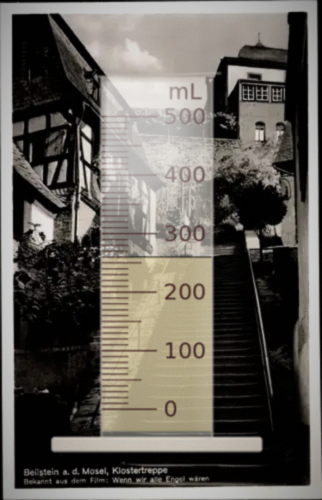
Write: 260mL
